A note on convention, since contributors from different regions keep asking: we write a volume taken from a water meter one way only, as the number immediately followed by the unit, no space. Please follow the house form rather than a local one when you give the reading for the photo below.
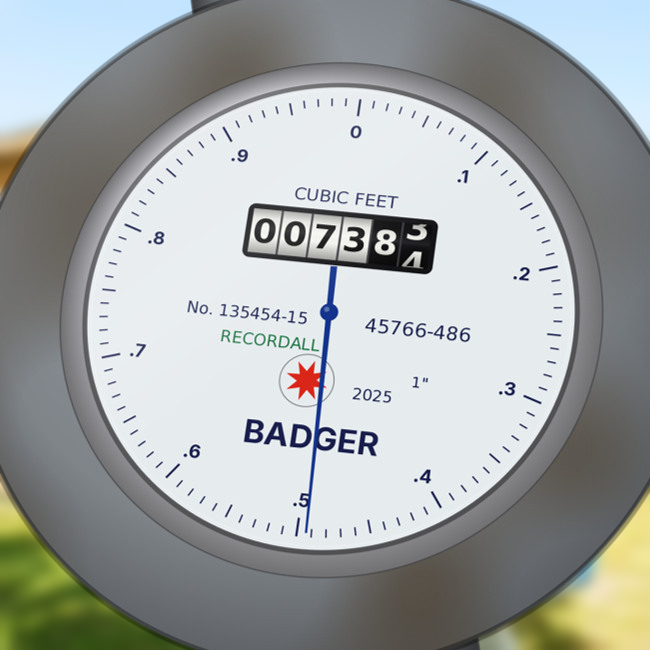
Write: 7383.49ft³
